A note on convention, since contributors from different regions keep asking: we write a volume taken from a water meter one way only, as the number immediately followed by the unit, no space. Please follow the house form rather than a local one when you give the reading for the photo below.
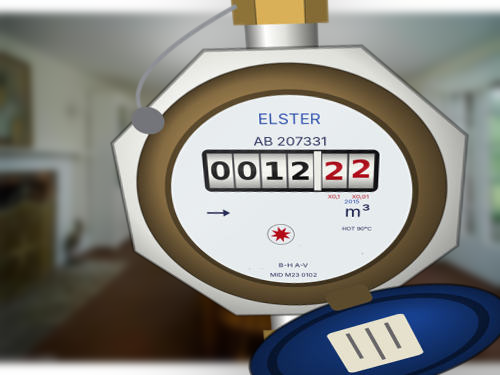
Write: 12.22m³
